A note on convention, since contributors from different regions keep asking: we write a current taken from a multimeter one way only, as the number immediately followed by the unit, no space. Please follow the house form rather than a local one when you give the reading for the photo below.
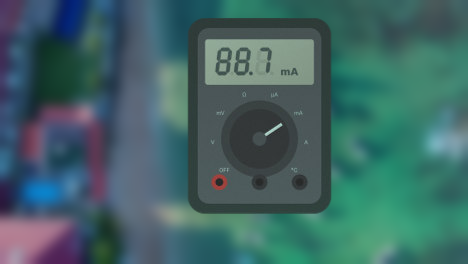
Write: 88.7mA
